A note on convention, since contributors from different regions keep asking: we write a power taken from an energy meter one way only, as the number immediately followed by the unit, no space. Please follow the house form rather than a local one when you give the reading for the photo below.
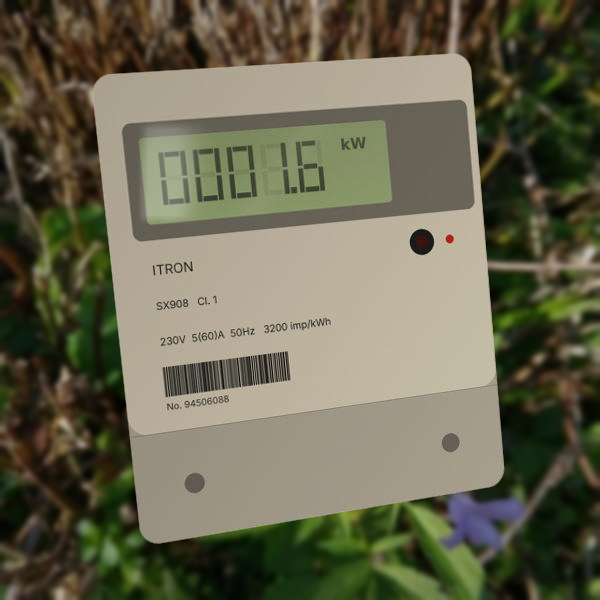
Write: 1.6kW
